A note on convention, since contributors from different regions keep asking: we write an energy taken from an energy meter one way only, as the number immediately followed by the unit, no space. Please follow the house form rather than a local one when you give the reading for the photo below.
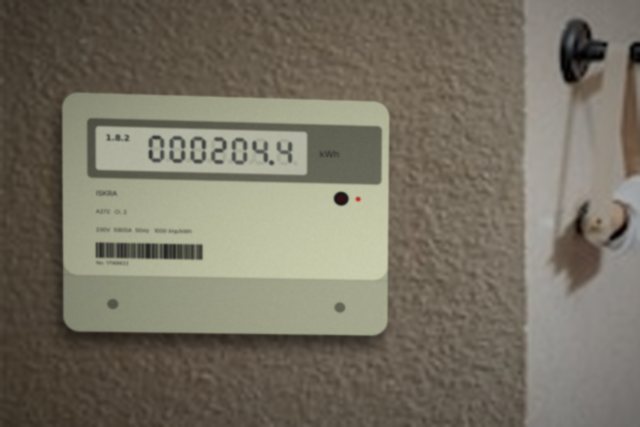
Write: 204.4kWh
